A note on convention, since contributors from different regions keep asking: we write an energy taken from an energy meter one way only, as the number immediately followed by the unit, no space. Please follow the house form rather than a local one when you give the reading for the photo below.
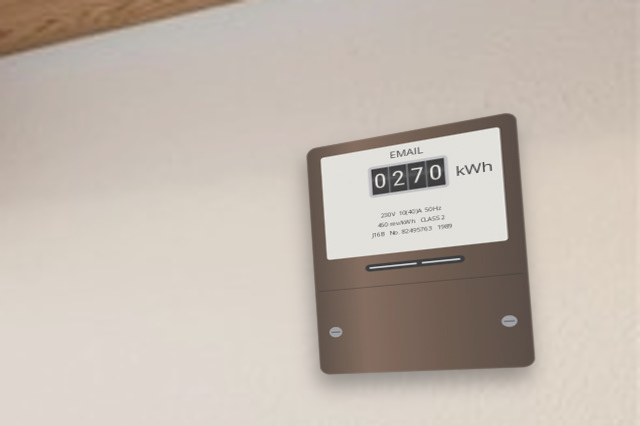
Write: 270kWh
